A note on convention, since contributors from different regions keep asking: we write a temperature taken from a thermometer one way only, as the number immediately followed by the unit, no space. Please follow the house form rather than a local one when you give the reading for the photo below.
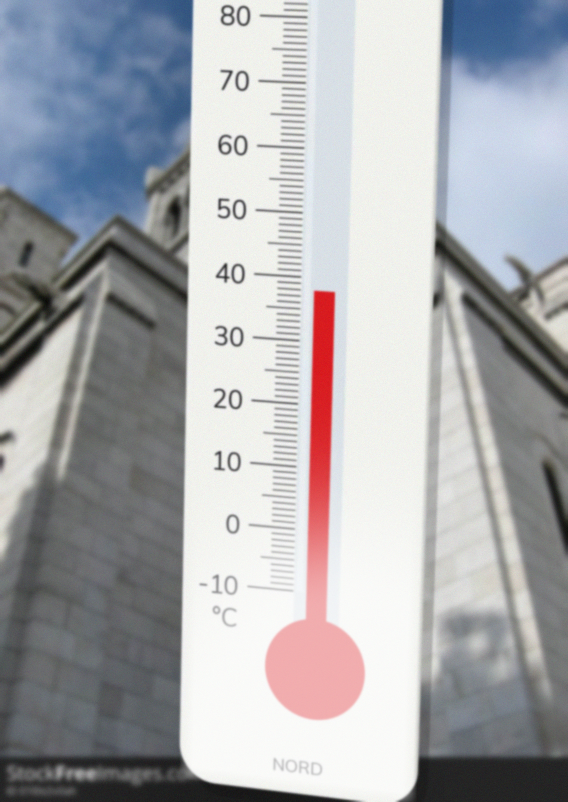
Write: 38°C
